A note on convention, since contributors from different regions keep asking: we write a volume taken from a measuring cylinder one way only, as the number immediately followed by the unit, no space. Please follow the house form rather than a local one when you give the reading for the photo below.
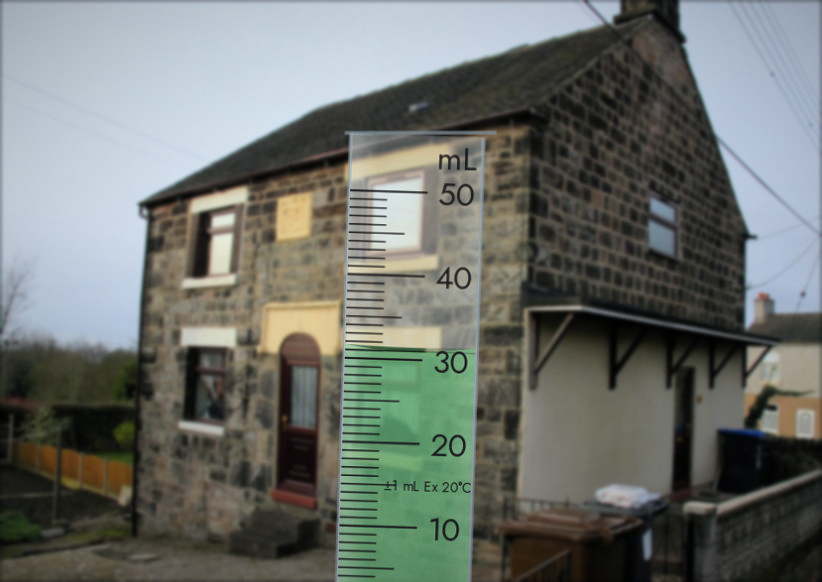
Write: 31mL
